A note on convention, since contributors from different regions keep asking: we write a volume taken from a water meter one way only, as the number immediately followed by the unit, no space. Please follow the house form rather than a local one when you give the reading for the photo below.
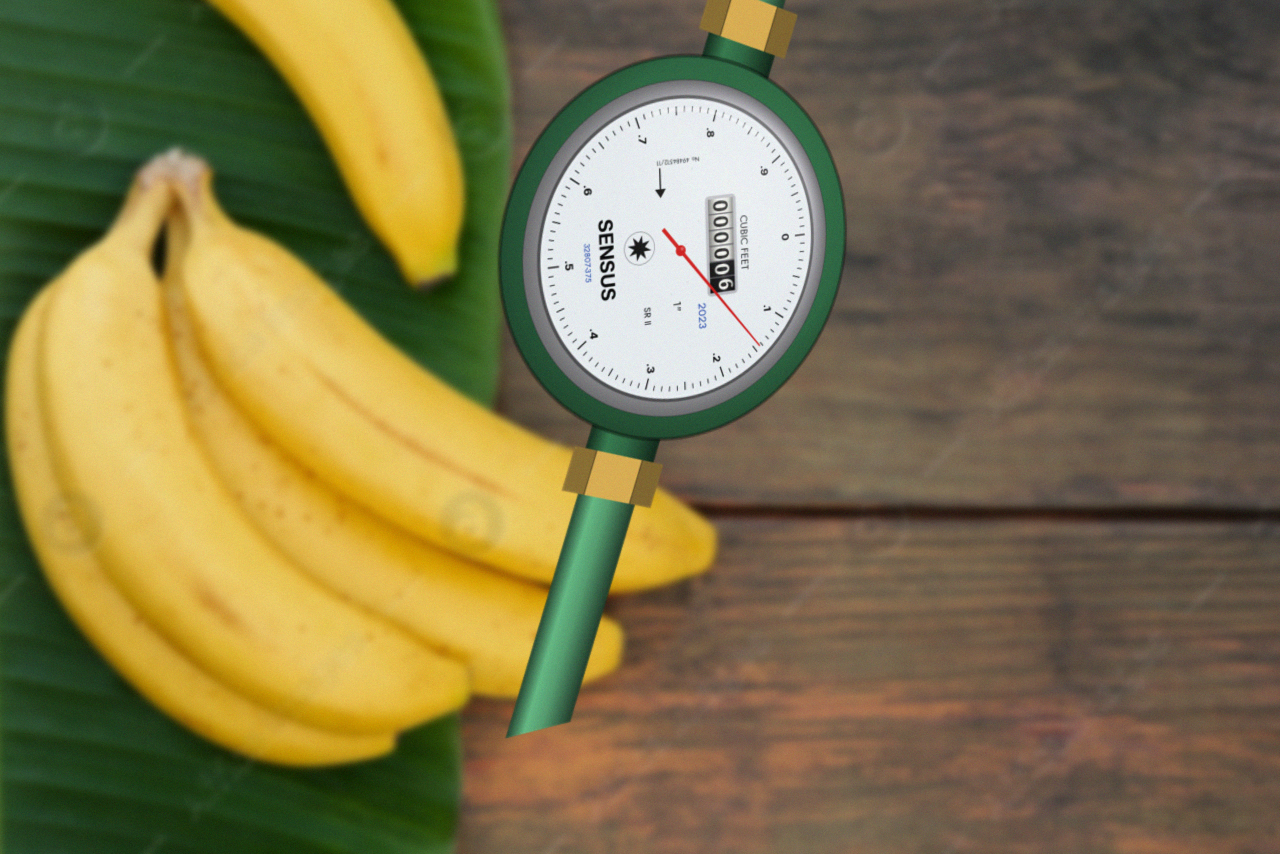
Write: 6.14ft³
